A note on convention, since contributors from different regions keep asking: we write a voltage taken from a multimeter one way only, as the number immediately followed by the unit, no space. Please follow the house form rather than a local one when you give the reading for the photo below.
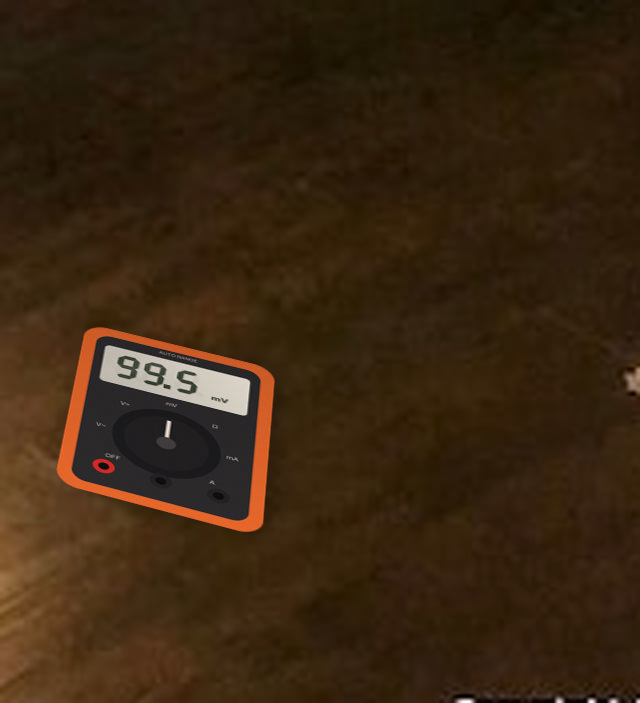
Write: 99.5mV
